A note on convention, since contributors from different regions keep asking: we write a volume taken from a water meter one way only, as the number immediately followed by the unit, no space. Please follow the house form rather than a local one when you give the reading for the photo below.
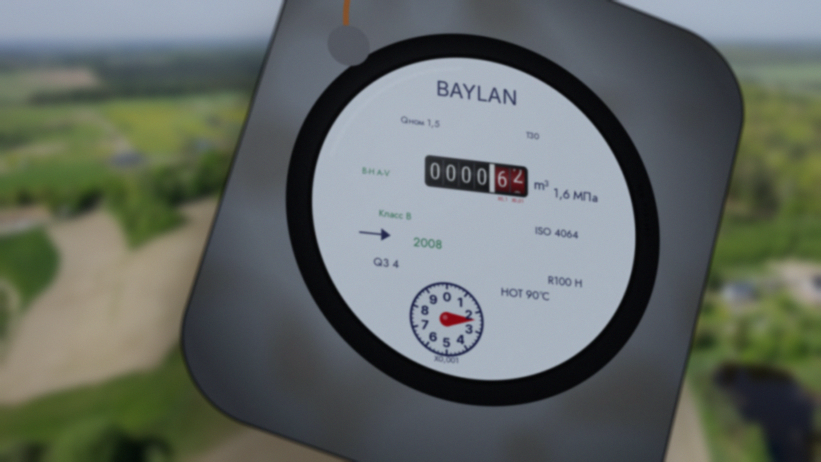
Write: 0.622m³
